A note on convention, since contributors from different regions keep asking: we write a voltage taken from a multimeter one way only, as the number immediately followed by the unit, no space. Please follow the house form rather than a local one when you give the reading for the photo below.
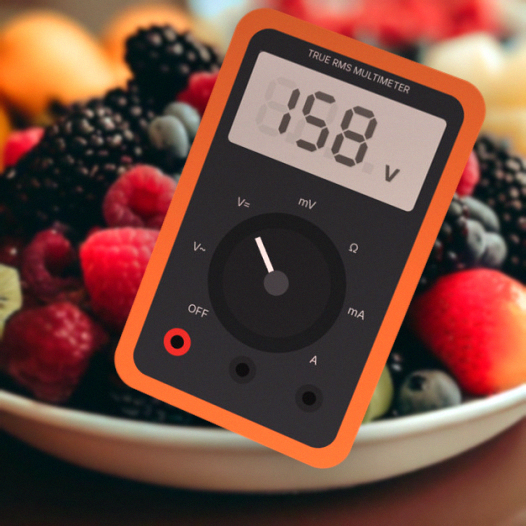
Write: 158V
